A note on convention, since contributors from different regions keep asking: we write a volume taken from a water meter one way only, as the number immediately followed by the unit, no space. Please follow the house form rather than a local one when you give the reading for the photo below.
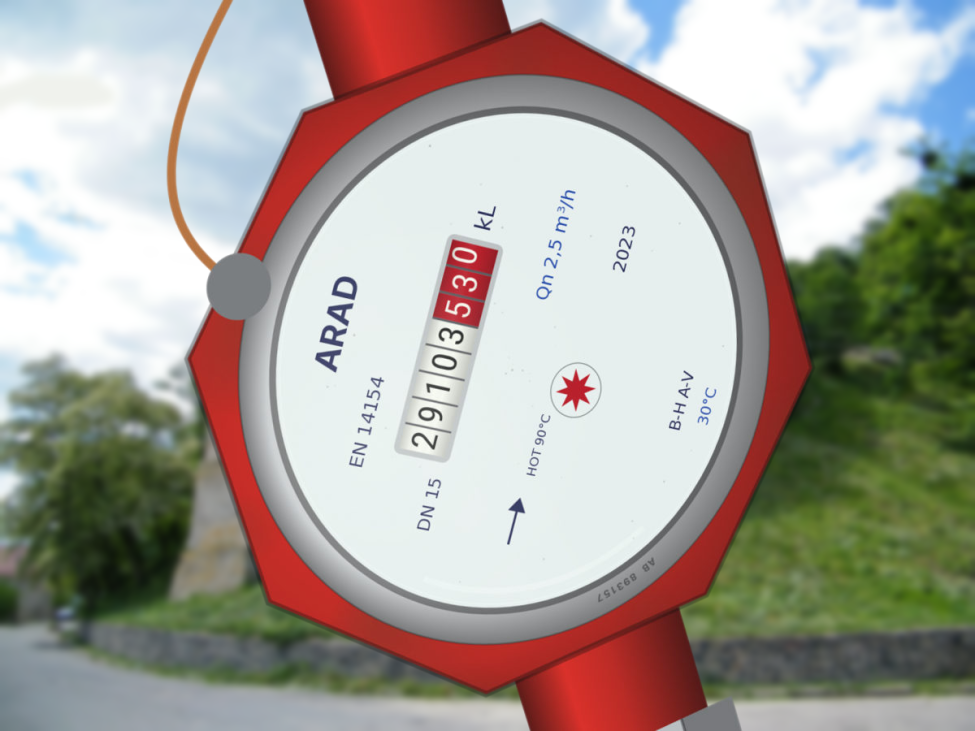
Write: 29103.530kL
